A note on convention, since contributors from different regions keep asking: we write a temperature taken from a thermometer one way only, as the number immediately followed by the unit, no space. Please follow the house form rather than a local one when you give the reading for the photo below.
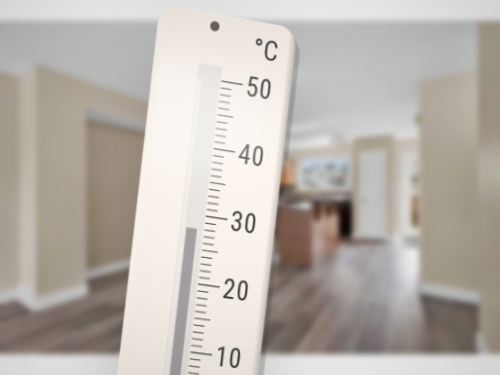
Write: 28°C
